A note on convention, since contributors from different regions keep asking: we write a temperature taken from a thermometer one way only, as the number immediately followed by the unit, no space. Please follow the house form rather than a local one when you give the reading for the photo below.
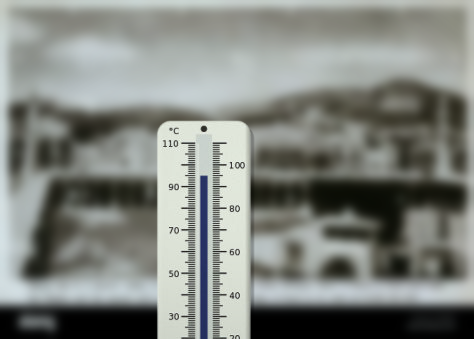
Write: 95°C
